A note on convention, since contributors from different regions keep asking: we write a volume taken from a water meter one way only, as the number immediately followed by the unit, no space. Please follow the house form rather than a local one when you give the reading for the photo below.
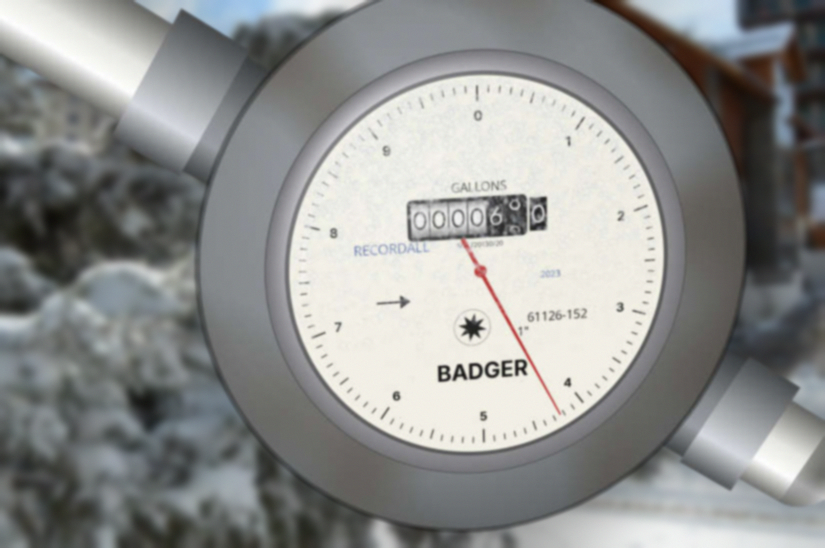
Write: 684.2gal
